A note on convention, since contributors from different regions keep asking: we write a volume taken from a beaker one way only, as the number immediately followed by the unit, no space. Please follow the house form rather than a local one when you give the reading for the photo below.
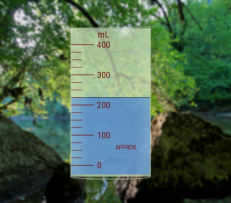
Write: 225mL
